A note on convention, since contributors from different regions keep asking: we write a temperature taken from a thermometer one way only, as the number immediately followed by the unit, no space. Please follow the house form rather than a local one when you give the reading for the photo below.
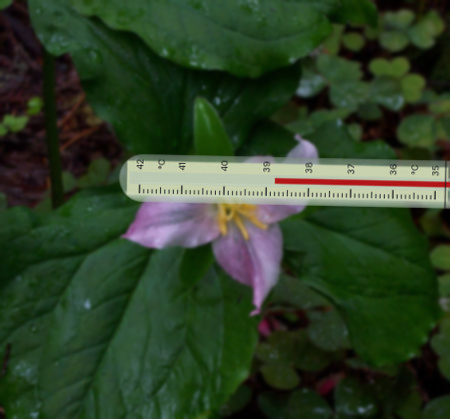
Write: 38.8°C
